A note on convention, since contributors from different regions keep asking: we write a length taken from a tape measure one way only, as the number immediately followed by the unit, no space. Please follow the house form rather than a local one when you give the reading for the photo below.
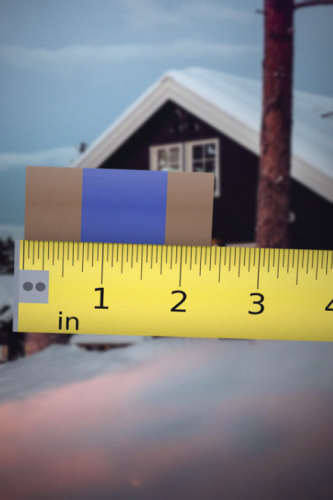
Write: 2.375in
